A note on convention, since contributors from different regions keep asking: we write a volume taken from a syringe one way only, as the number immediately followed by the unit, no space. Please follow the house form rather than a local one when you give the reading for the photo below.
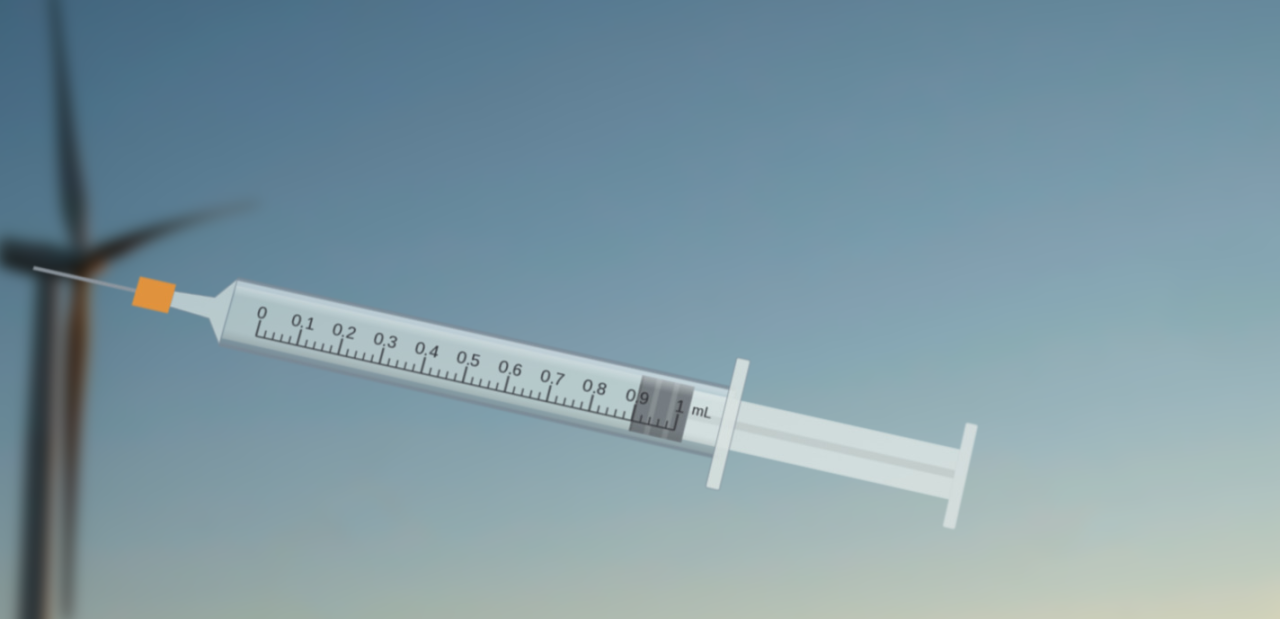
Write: 0.9mL
